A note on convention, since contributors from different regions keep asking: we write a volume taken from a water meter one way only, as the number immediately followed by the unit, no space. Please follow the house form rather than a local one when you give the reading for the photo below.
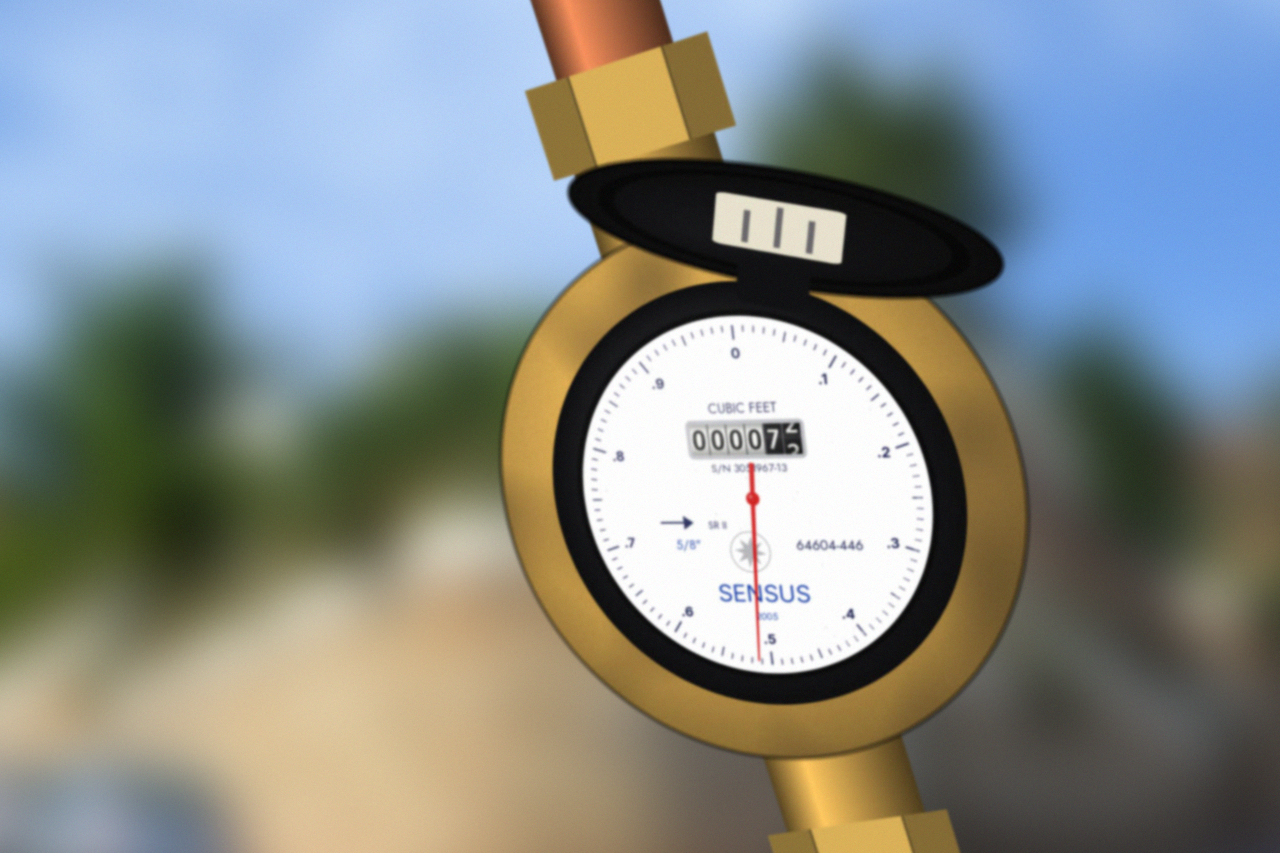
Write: 72.51ft³
